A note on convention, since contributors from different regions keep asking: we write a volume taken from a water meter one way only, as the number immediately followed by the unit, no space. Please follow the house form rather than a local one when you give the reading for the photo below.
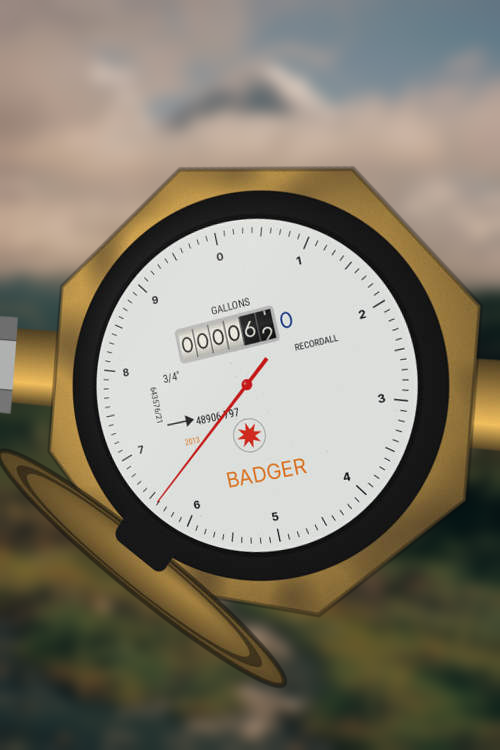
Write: 616.4gal
